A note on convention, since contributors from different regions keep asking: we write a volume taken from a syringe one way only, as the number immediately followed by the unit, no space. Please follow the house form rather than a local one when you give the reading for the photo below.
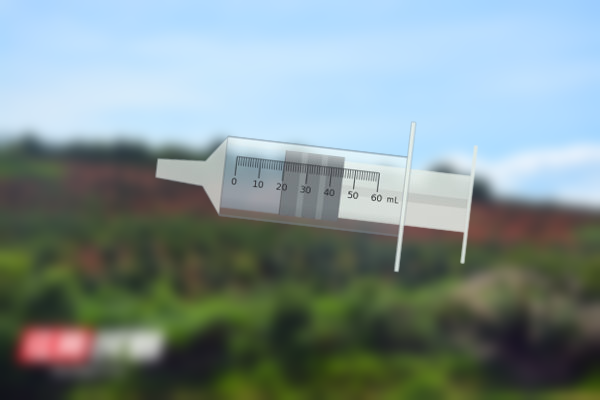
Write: 20mL
